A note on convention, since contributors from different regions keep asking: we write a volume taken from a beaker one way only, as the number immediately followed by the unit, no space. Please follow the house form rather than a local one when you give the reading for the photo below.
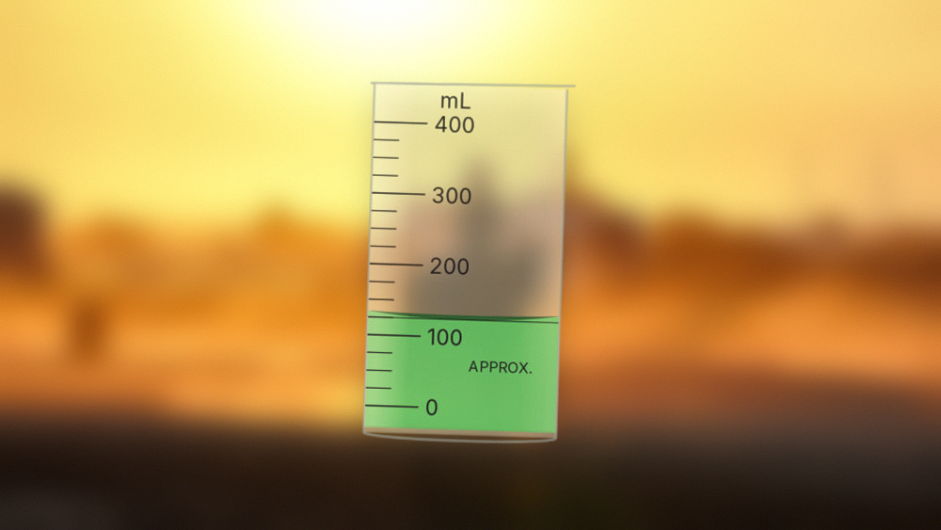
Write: 125mL
